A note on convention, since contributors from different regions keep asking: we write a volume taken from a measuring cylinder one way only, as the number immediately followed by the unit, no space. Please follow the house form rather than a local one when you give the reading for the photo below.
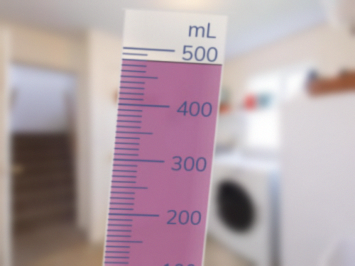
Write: 480mL
